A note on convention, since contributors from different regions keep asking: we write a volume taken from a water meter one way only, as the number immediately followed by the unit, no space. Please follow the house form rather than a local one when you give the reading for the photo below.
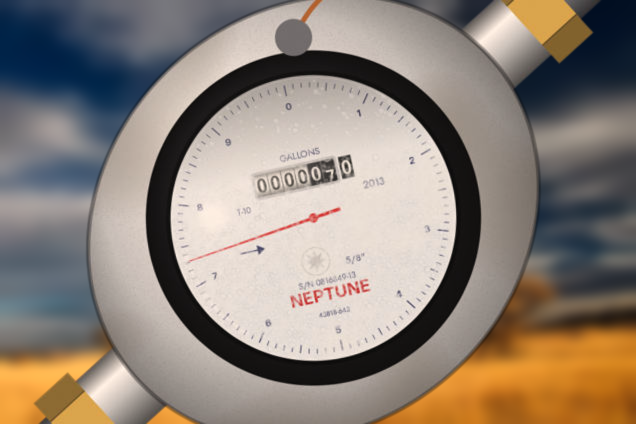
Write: 67.3gal
